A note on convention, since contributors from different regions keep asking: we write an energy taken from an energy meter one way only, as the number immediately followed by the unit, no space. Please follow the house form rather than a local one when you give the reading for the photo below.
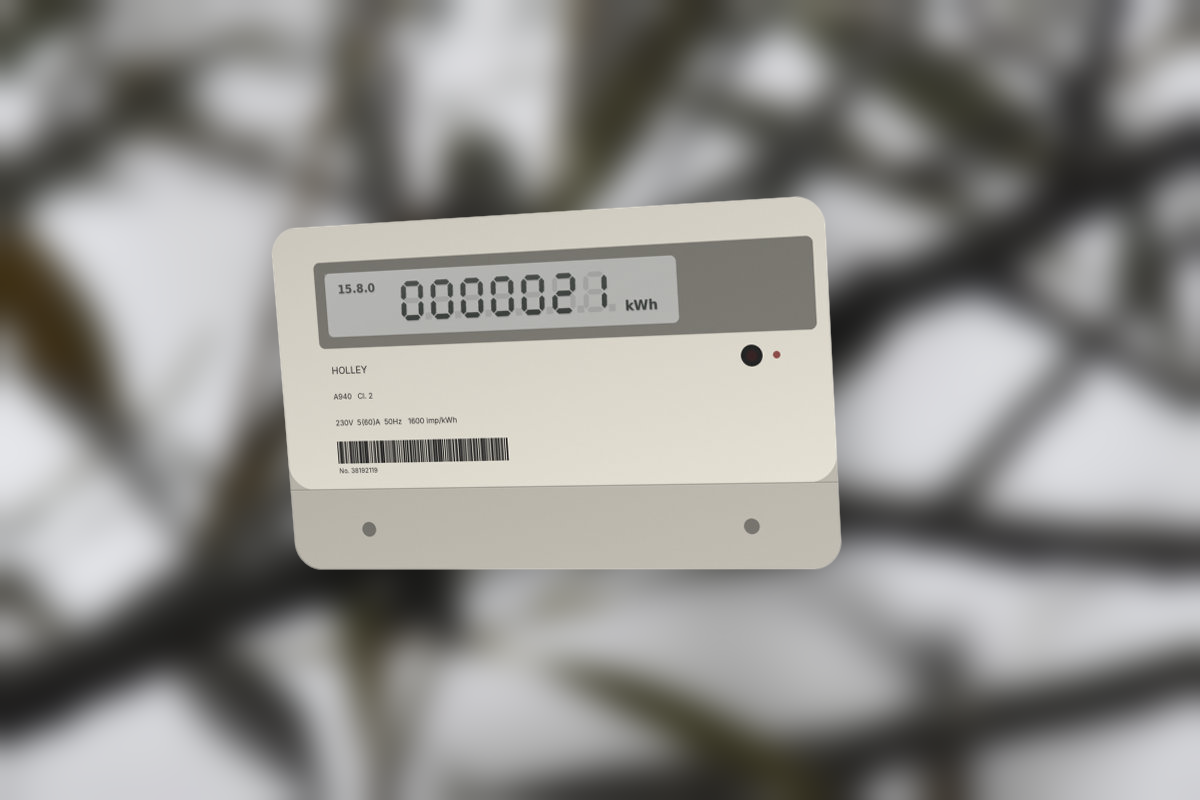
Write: 21kWh
